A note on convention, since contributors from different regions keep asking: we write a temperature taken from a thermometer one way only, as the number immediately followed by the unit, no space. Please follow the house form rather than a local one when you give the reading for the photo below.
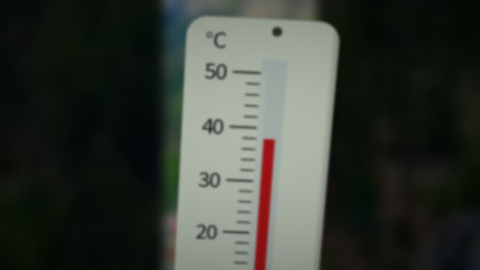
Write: 38°C
